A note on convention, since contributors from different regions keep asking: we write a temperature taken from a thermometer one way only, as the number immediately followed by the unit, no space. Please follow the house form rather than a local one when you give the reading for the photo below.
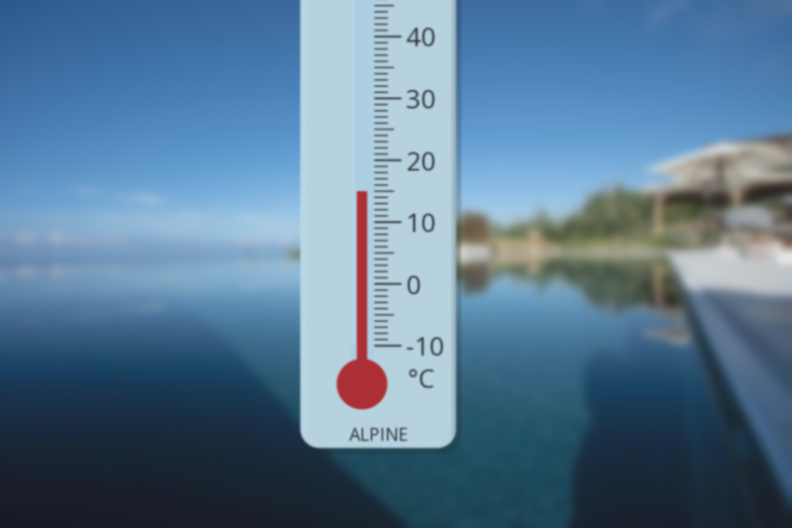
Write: 15°C
